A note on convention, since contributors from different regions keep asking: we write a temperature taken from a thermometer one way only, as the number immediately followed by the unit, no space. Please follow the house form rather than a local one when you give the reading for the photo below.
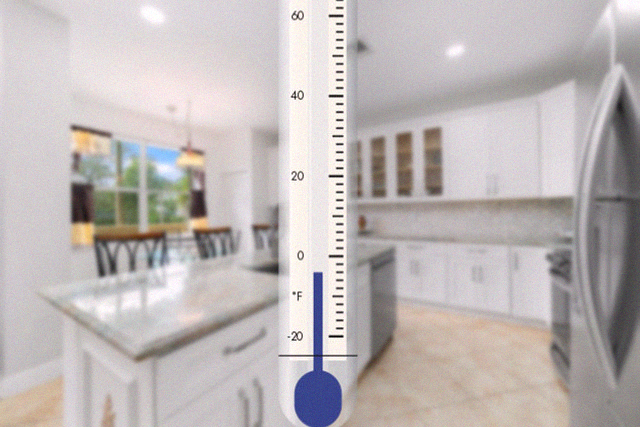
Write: -4°F
